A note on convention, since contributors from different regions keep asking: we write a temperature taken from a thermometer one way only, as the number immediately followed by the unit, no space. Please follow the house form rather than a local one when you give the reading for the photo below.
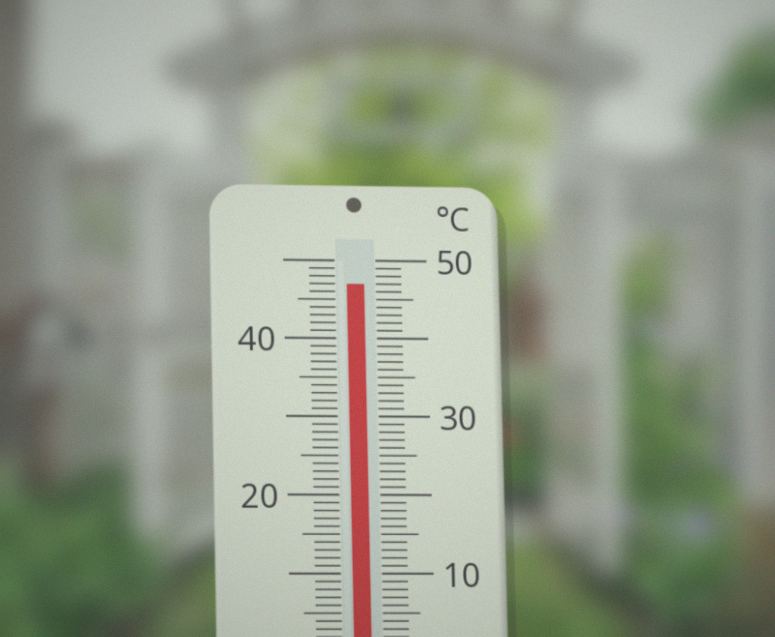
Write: 47°C
